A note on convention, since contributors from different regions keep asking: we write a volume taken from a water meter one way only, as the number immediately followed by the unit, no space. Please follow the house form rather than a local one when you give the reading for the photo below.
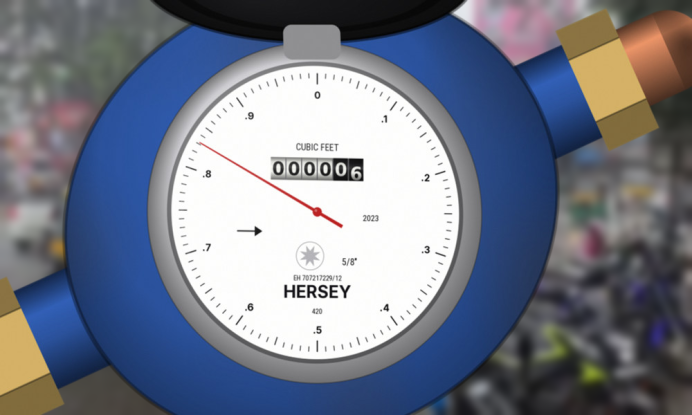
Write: 5.83ft³
